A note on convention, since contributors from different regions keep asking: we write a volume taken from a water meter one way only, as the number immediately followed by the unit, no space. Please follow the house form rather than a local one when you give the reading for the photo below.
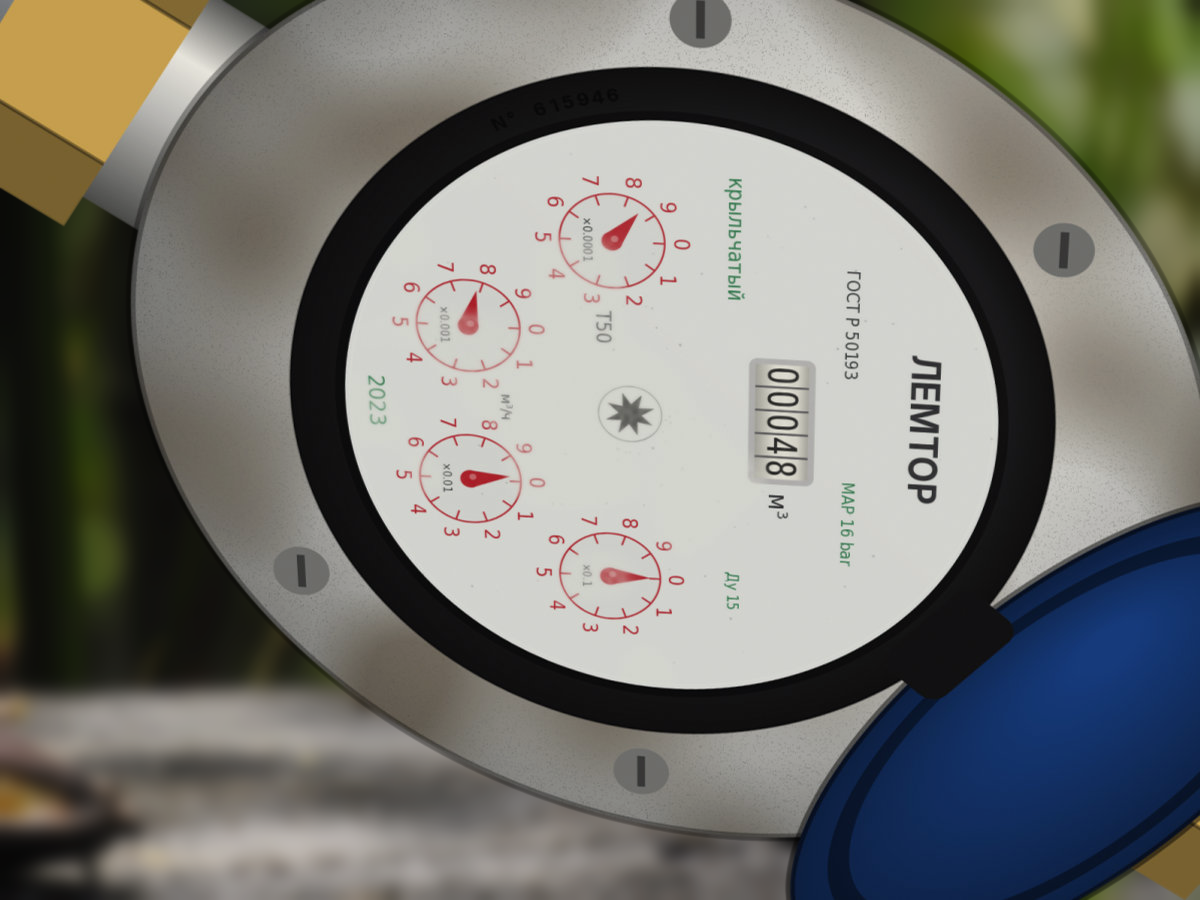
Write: 47.9978m³
